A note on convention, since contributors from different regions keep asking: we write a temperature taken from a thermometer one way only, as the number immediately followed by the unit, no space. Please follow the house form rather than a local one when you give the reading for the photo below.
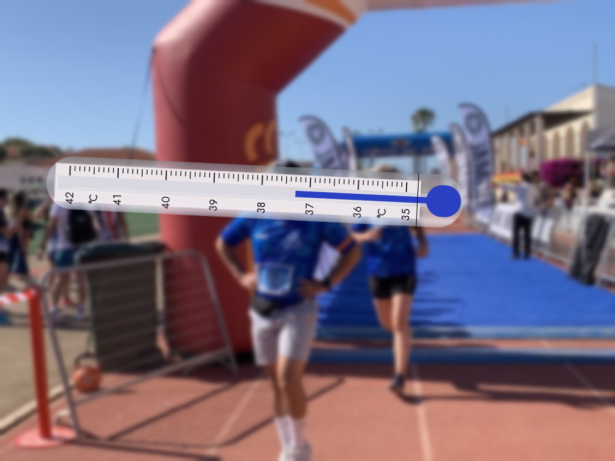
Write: 37.3°C
